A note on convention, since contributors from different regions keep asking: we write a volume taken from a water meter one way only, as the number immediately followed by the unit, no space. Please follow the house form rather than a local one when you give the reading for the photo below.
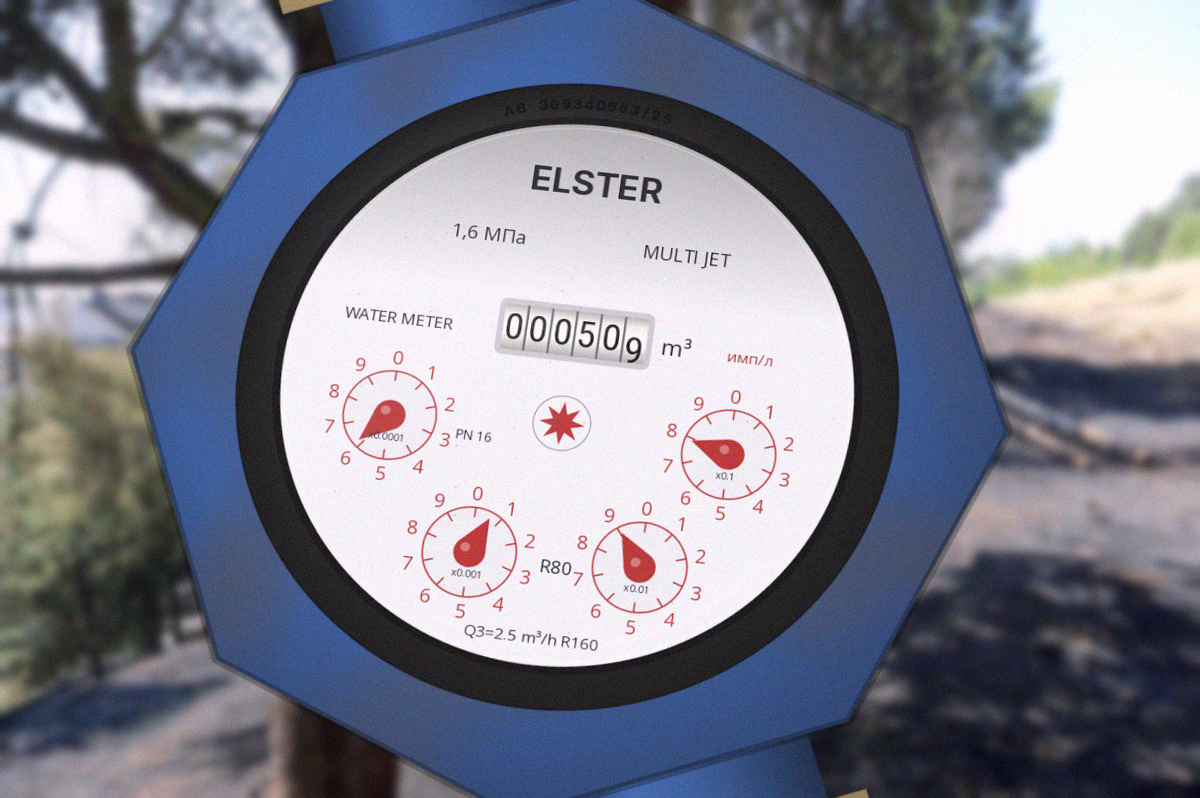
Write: 508.7906m³
